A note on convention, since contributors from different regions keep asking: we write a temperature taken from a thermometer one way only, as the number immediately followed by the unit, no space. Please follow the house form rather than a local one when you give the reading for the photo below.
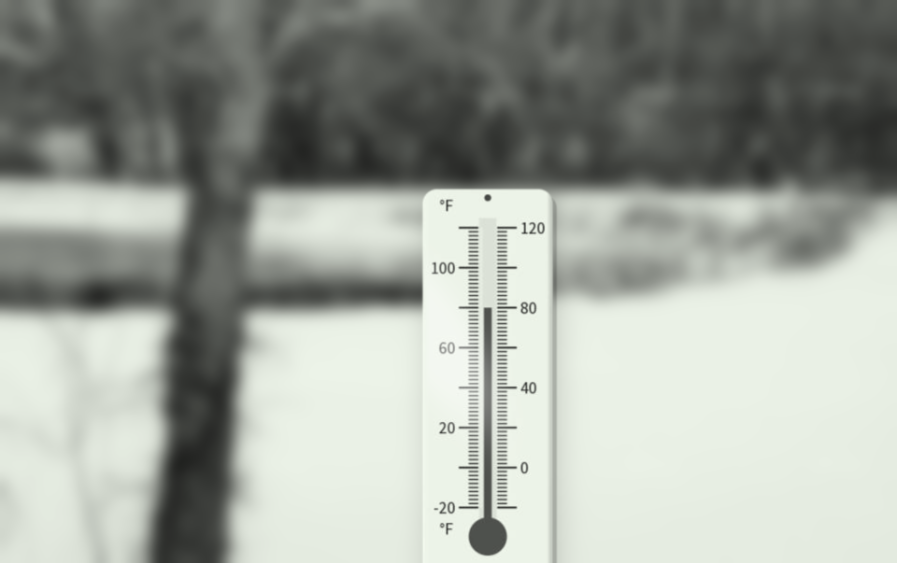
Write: 80°F
